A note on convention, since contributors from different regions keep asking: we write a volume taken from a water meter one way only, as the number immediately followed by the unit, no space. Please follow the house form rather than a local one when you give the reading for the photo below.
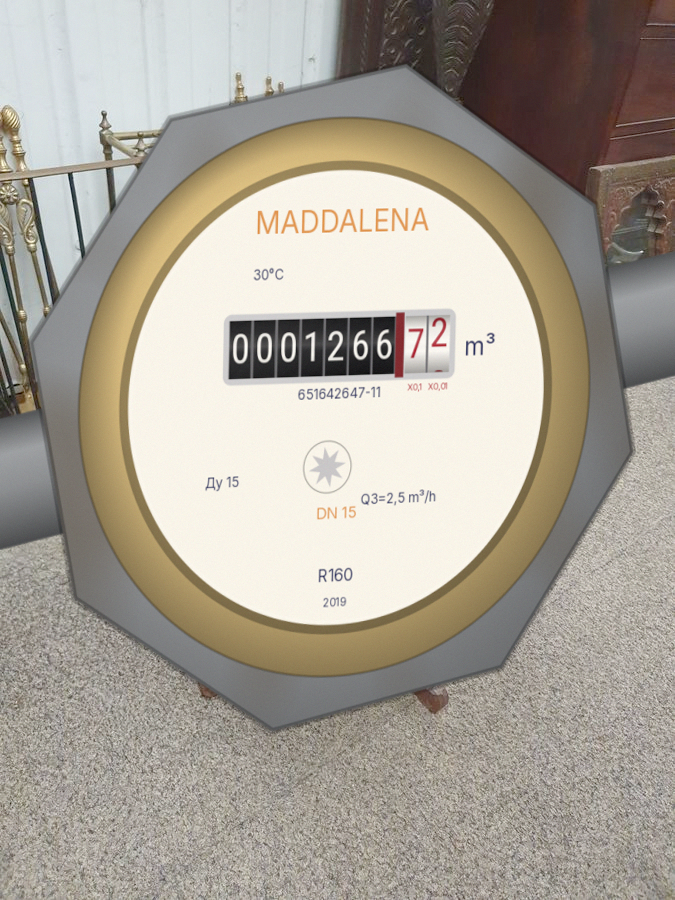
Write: 1266.72m³
